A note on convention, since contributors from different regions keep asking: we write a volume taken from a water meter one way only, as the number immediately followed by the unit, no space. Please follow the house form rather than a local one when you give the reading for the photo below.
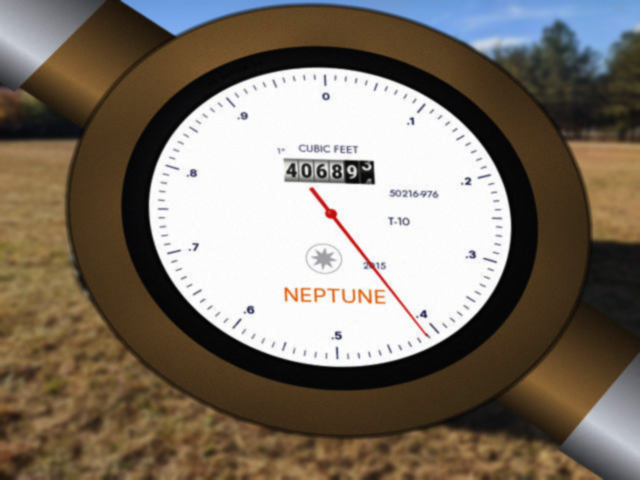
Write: 406893.41ft³
